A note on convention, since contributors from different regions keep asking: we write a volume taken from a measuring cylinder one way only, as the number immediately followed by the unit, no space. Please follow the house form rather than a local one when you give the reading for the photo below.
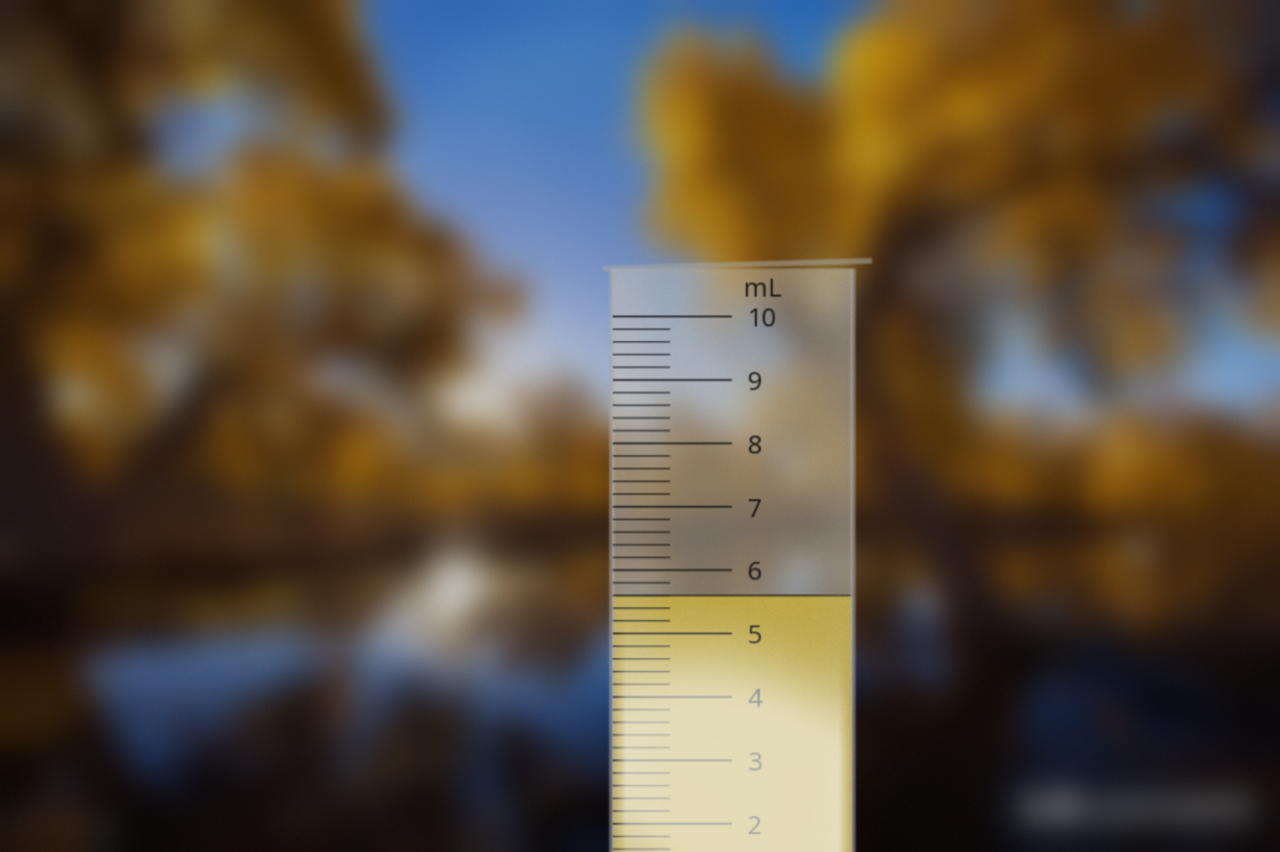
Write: 5.6mL
